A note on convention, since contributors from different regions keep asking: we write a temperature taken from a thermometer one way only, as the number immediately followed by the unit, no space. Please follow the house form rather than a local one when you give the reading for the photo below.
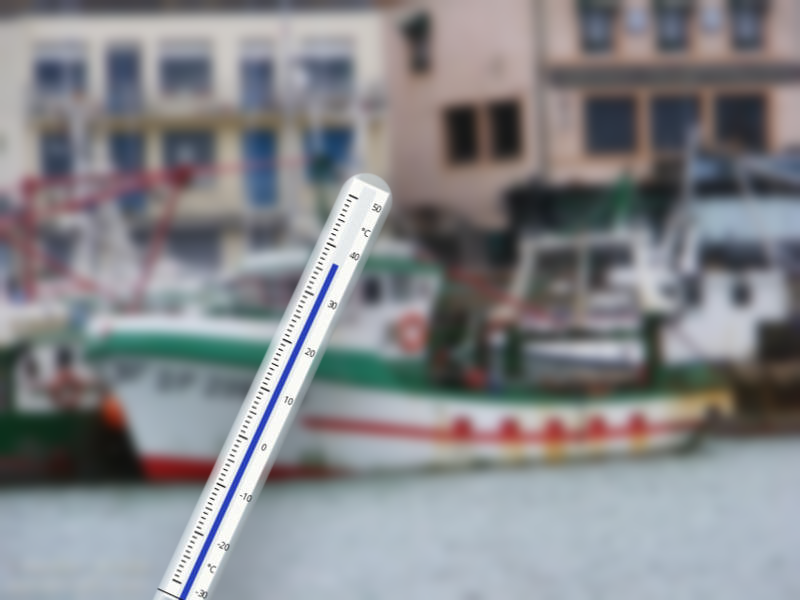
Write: 37°C
